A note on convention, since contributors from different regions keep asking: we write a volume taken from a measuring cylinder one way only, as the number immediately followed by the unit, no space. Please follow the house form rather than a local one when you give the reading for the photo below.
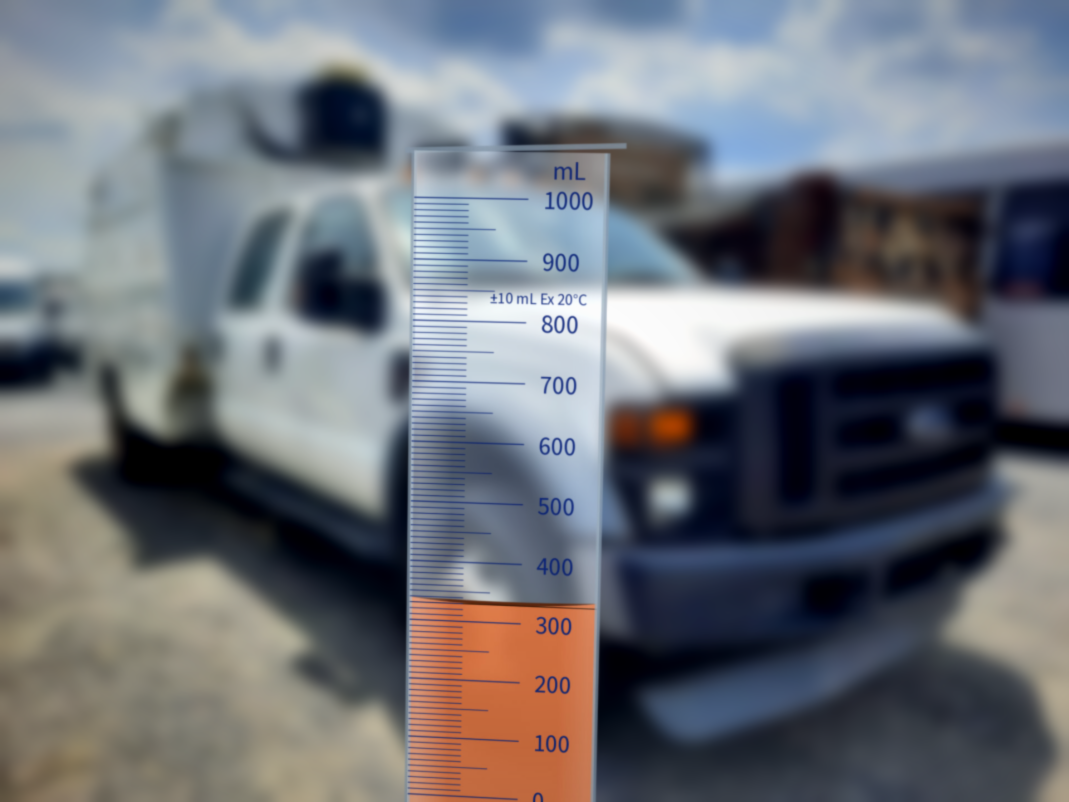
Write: 330mL
